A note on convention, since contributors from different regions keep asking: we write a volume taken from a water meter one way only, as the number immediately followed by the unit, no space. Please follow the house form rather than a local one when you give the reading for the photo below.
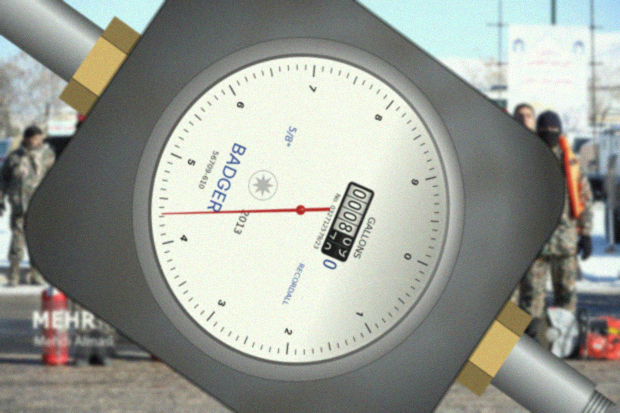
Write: 8694.3gal
